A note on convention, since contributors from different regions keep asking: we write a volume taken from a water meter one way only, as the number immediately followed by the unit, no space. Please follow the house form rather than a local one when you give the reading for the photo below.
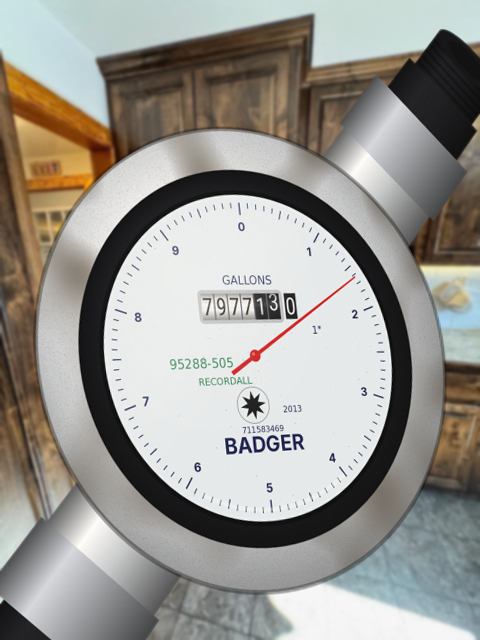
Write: 7977131.6gal
